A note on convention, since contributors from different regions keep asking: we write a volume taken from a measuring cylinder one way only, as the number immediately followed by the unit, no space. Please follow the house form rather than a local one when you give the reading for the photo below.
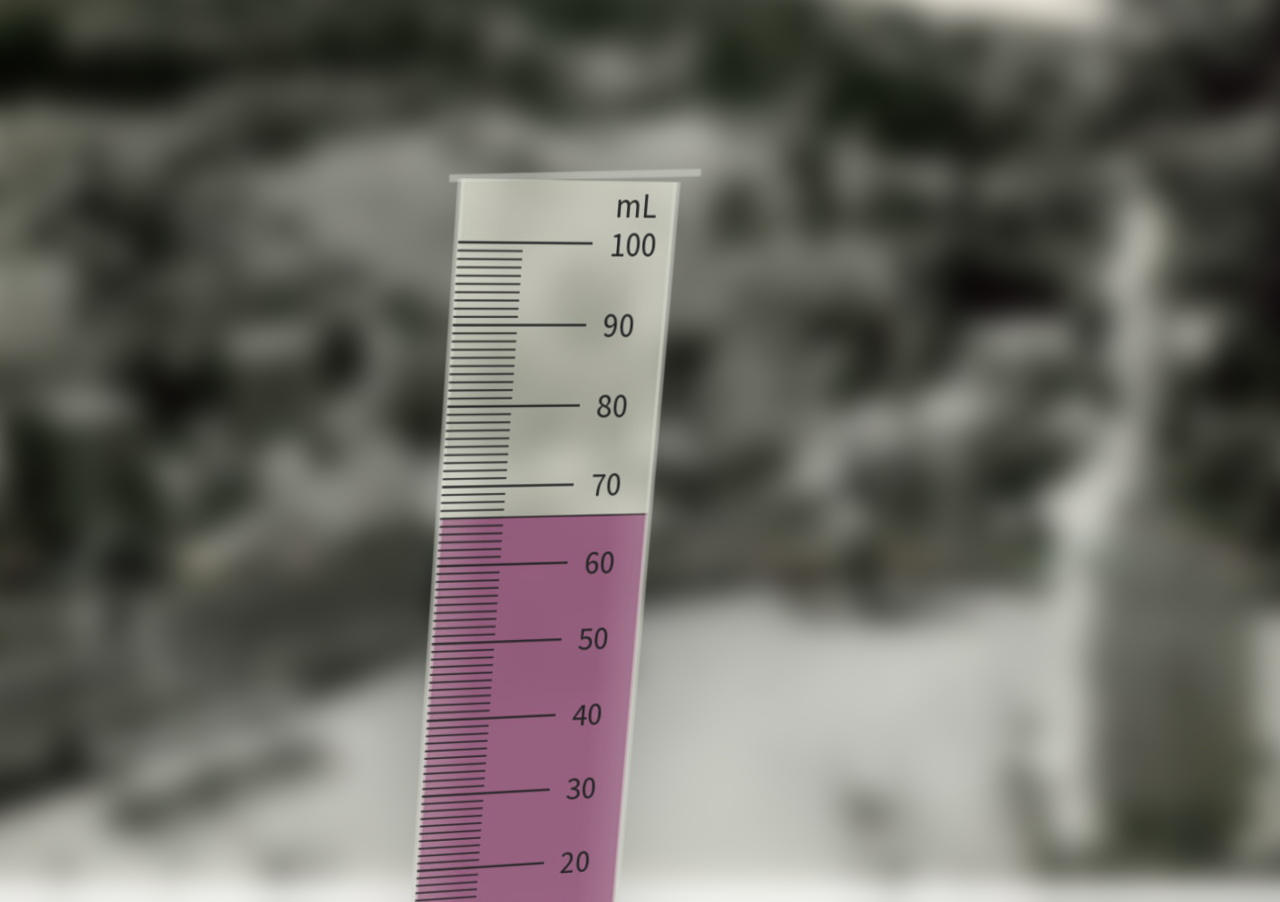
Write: 66mL
